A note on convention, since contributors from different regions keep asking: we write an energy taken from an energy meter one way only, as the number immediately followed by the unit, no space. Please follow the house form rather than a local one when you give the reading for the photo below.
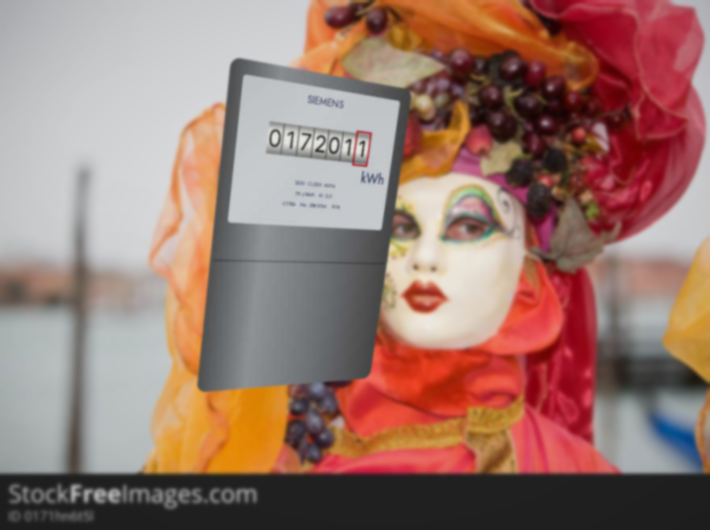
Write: 17201.1kWh
